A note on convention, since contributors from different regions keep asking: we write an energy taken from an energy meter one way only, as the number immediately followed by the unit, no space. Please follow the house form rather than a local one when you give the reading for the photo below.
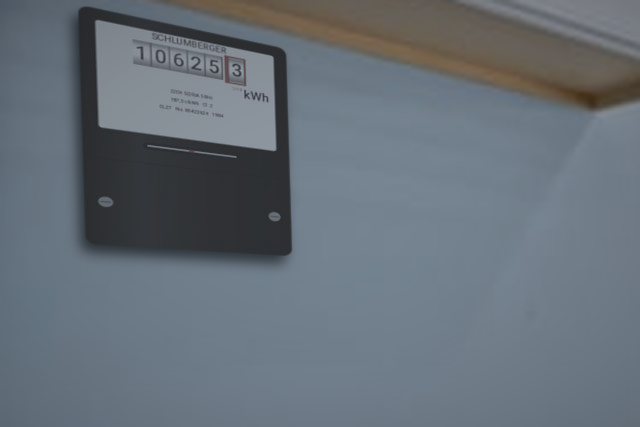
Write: 10625.3kWh
